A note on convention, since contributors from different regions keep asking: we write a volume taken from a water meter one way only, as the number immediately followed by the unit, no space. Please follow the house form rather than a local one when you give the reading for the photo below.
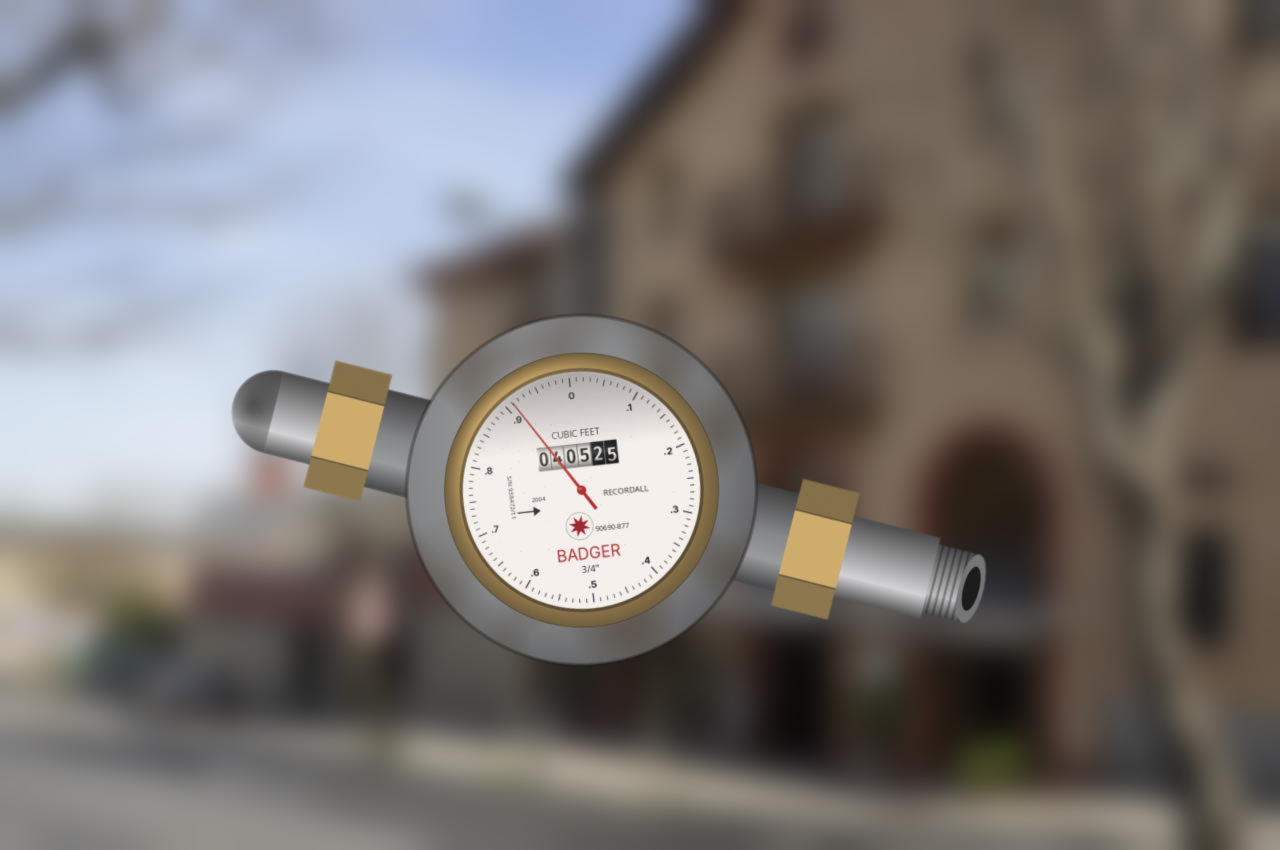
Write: 40524.91ft³
